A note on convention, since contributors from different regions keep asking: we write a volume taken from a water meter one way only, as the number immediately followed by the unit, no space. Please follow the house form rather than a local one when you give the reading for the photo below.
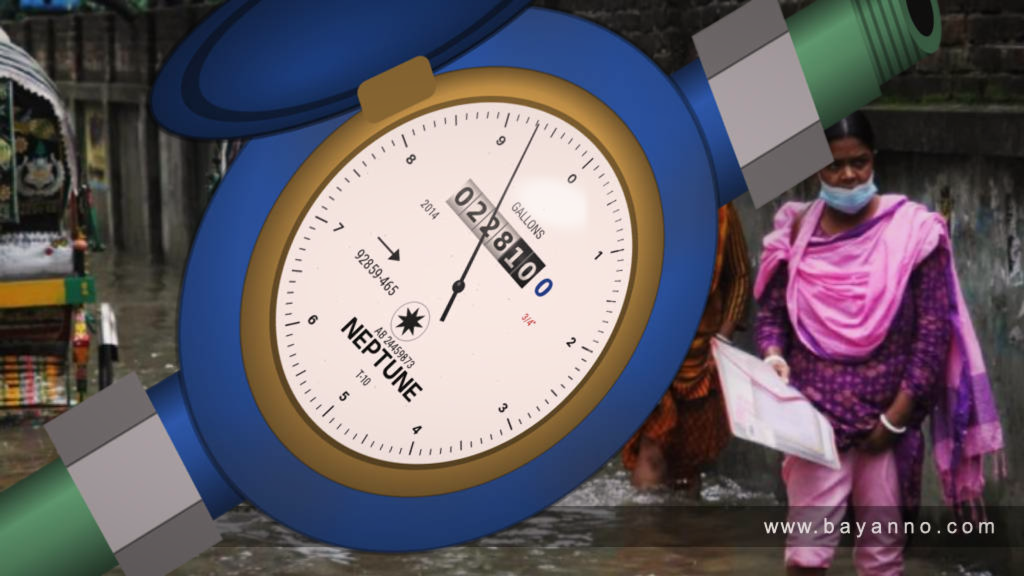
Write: 228099.3gal
